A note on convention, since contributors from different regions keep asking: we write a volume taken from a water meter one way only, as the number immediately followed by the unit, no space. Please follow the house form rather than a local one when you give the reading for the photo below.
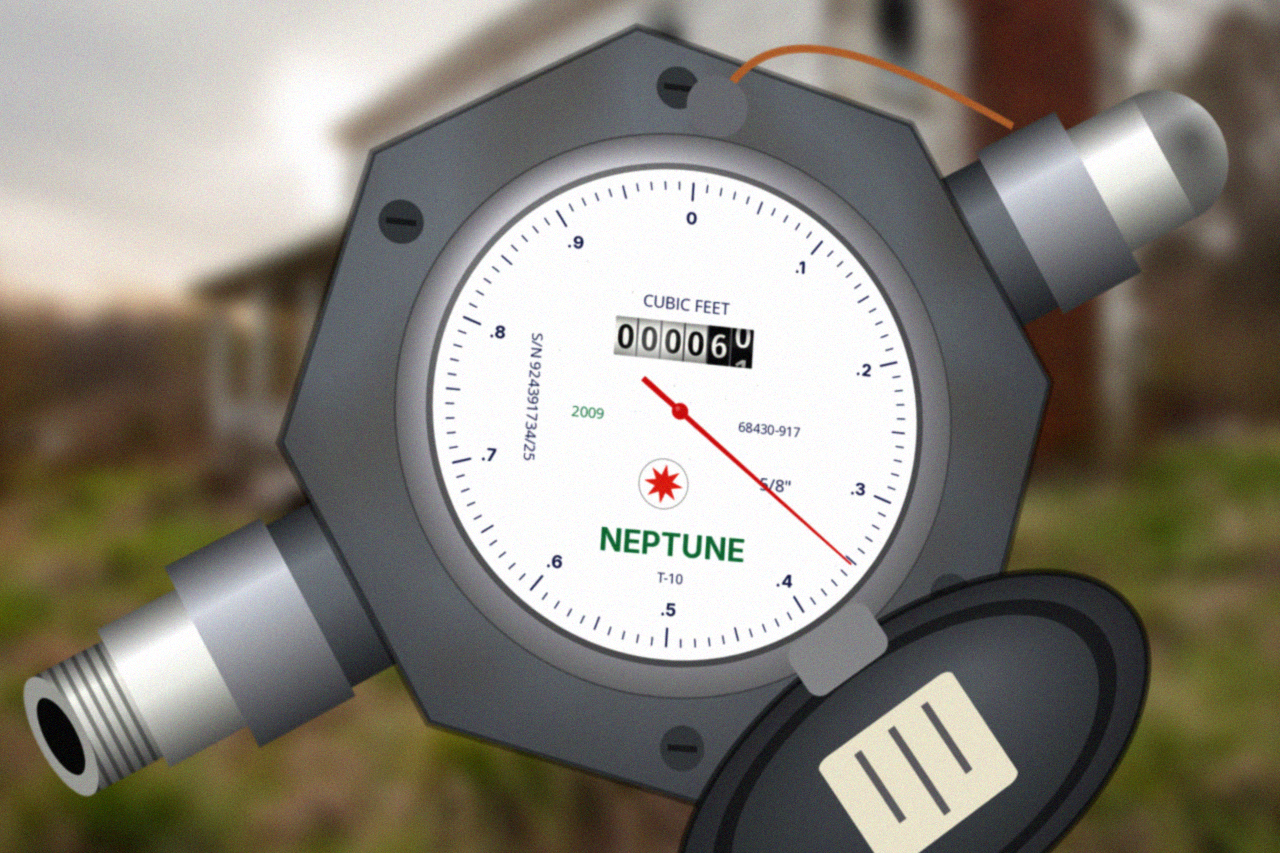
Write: 60.35ft³
